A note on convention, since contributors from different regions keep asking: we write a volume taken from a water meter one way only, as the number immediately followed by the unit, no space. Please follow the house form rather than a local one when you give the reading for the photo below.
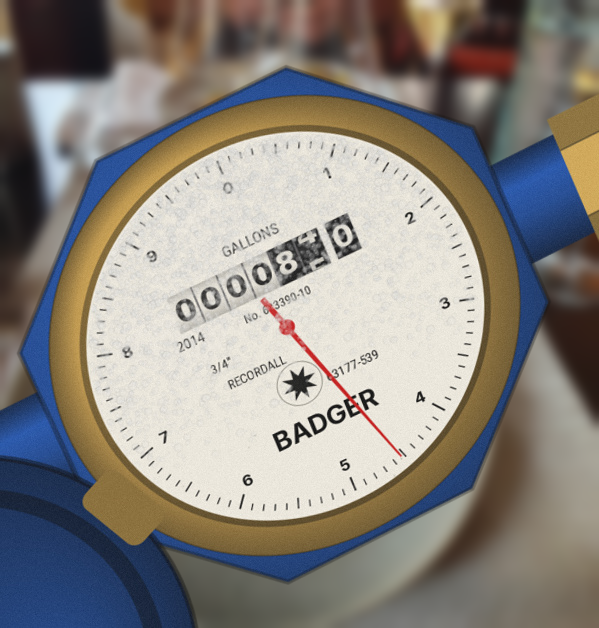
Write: 844.5gal
